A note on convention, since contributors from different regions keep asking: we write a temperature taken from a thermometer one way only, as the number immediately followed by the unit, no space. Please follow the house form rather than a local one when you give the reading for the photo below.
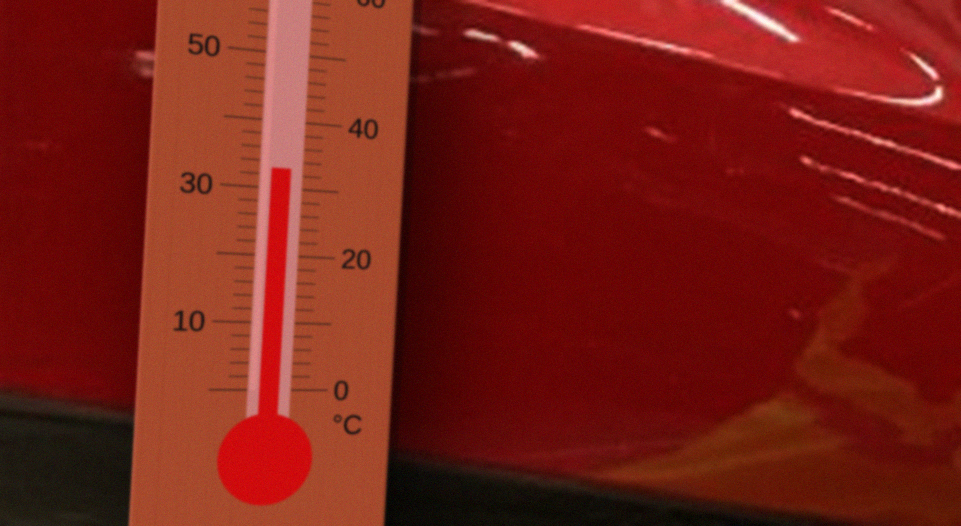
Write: 33°C
